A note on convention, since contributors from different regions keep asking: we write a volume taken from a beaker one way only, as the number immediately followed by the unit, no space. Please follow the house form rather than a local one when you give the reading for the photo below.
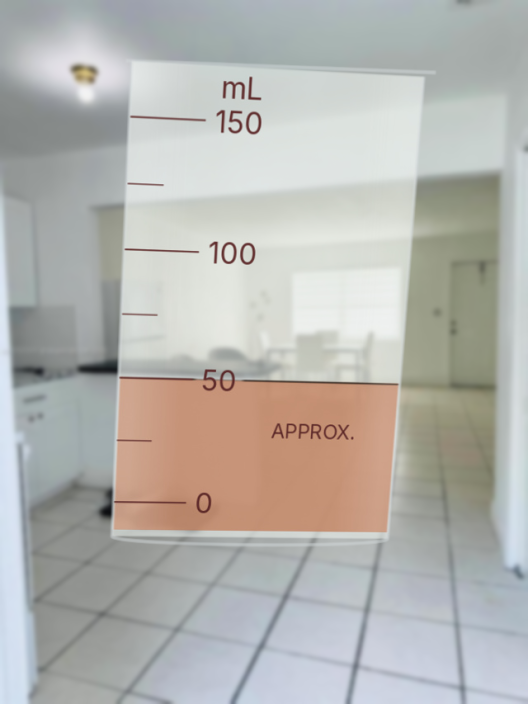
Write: 50mL
